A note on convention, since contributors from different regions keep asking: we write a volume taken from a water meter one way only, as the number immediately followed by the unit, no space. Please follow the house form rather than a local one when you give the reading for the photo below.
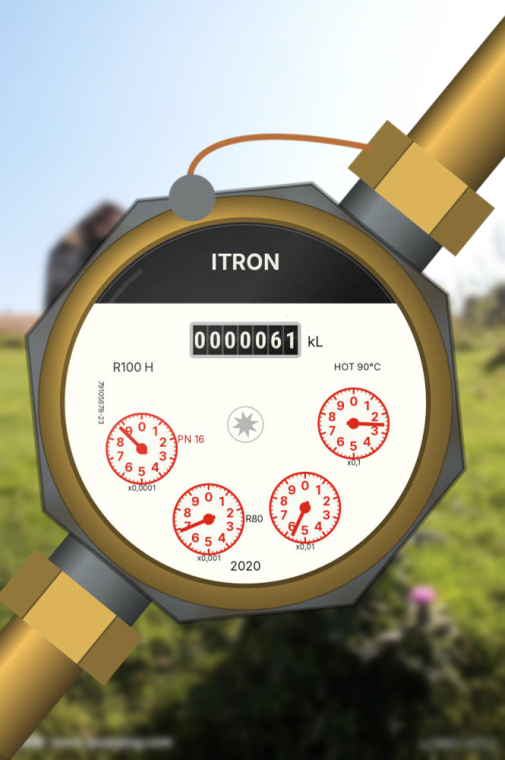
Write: 61.2568kL
